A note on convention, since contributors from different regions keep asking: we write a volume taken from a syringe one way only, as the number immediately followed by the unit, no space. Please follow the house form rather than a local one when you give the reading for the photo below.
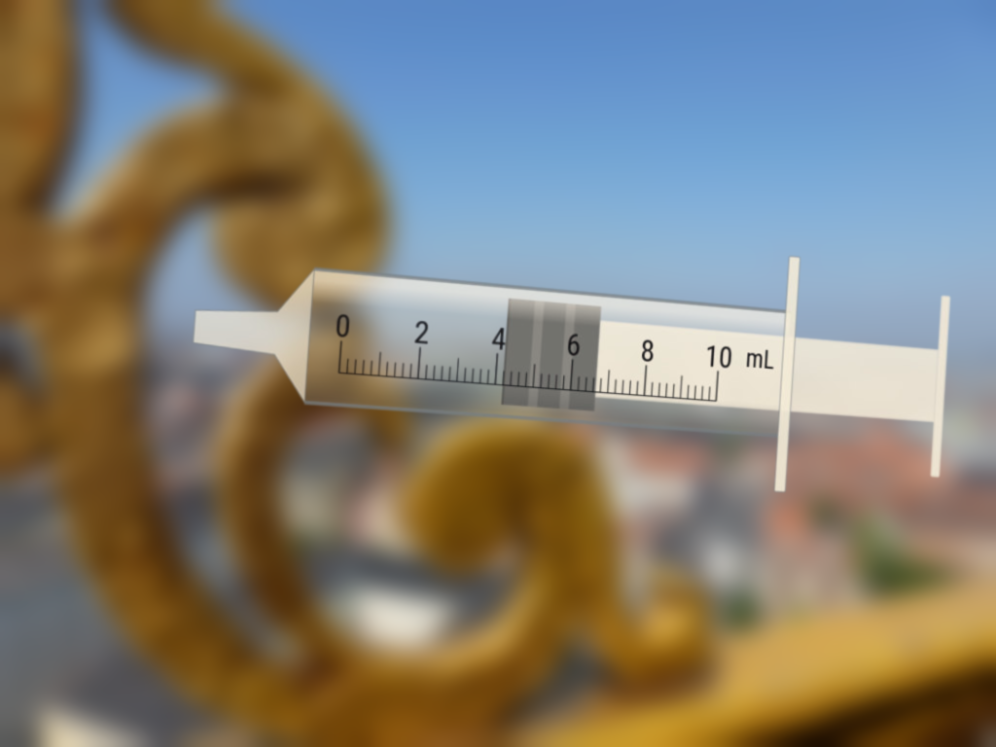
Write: 4.2mL
